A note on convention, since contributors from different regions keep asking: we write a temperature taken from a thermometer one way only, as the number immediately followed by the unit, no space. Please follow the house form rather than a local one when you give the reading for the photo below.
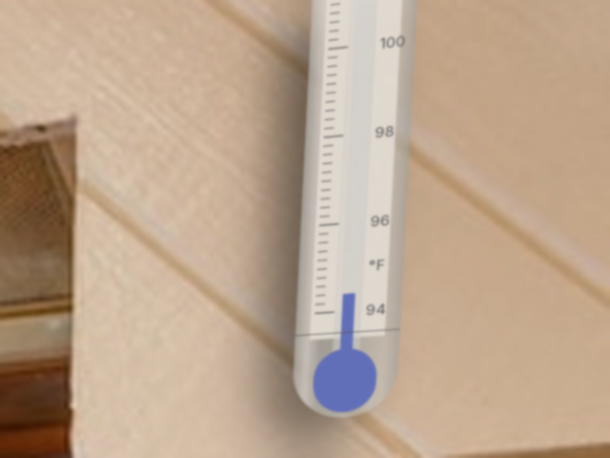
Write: 94.4°F
